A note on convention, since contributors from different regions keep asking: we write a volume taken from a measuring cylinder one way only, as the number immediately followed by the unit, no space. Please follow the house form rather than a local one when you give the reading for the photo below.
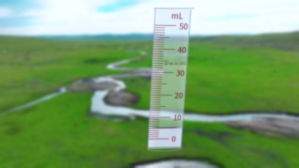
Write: 5mL
